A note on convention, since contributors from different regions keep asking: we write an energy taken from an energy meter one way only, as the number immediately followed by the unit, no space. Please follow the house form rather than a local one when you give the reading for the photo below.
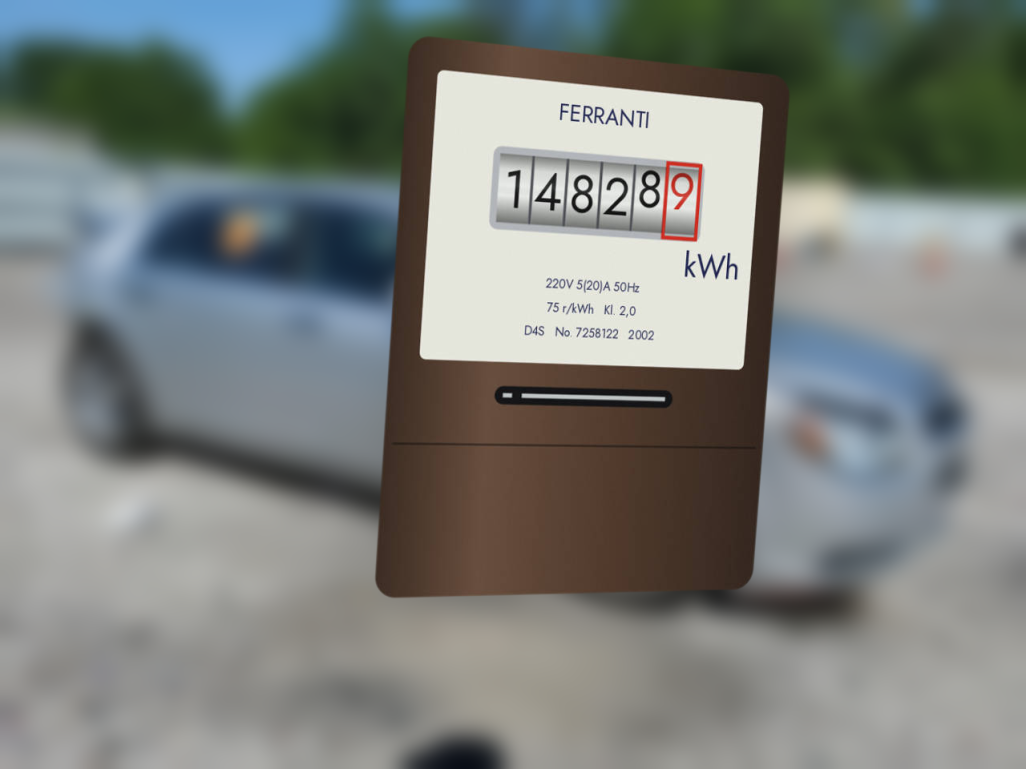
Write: 14828.9kWh
